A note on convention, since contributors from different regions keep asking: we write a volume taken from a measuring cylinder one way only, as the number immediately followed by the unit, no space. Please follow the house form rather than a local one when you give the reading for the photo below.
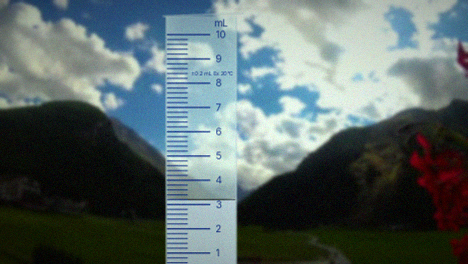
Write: 3.2mL
